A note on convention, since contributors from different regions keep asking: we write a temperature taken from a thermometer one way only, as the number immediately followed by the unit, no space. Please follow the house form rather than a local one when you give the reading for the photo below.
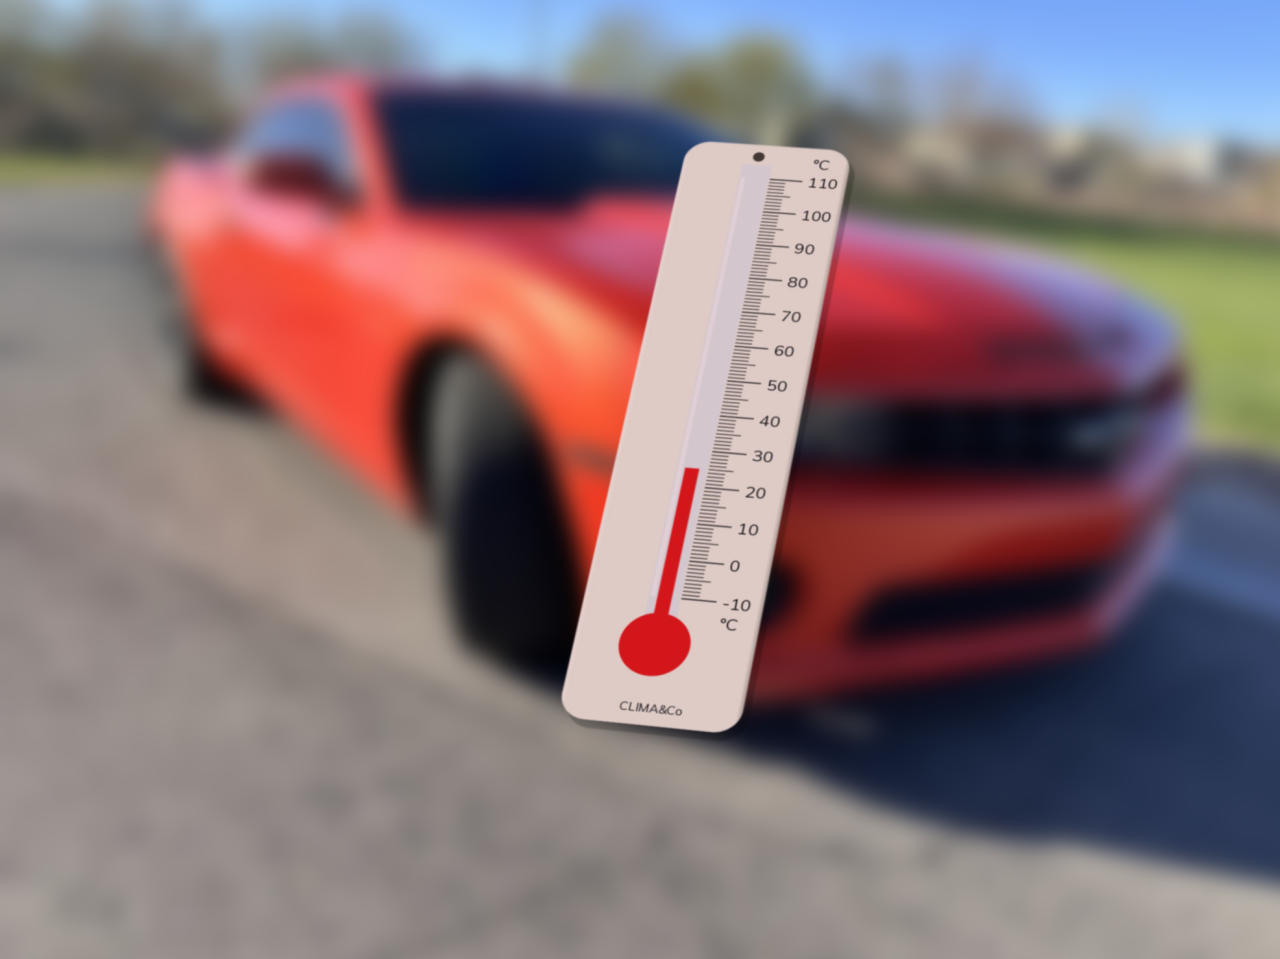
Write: 25°C
